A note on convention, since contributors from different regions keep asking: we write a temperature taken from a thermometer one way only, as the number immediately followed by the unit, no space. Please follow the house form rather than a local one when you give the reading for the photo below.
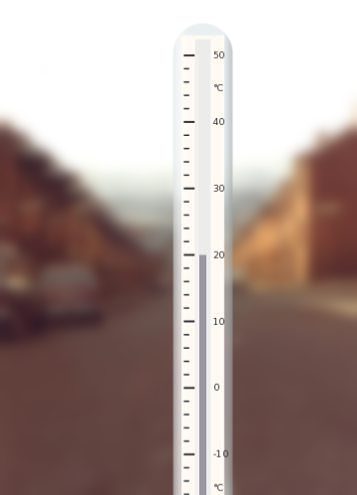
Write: 20°C
